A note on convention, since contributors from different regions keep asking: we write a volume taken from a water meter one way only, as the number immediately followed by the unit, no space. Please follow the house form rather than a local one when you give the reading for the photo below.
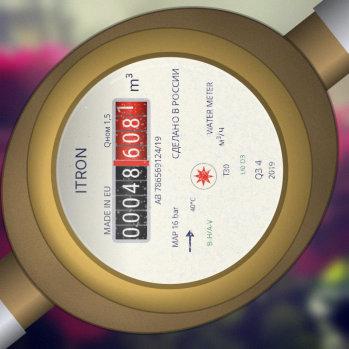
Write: 48.6081m³
